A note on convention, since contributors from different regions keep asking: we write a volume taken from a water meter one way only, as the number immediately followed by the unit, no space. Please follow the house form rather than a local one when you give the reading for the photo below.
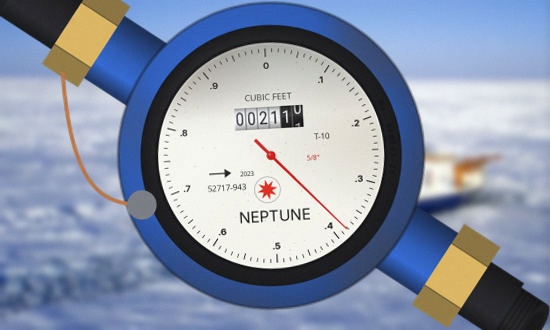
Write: 2110.38ft³
